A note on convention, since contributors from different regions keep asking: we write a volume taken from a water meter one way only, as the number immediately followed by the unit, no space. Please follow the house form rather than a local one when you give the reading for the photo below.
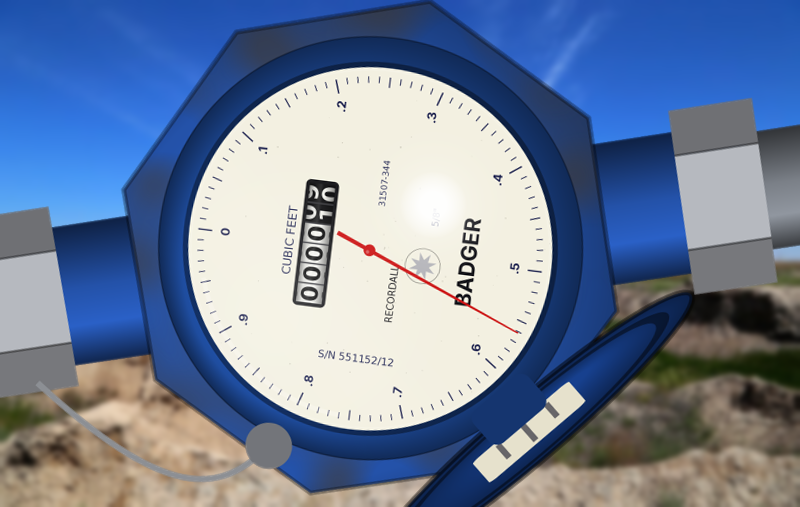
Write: 9.56ft³
